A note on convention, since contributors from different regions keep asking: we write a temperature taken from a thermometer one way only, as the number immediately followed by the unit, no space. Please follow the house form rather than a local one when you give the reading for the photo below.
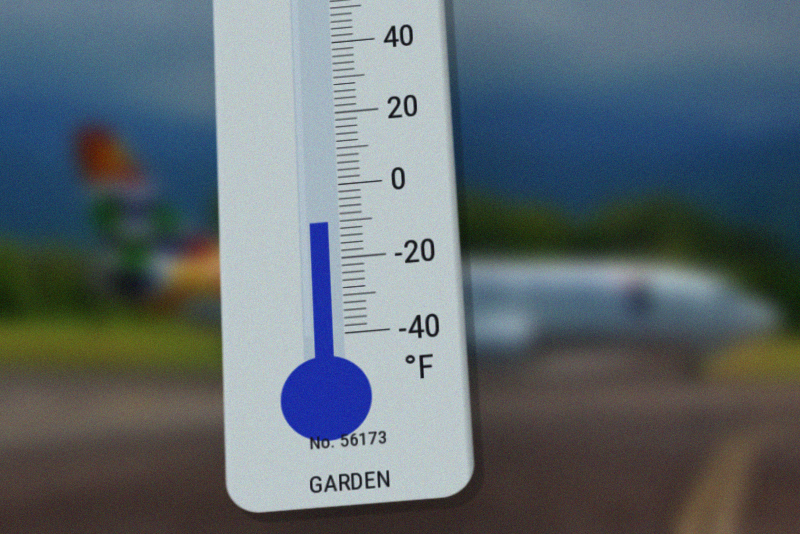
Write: -10°F
